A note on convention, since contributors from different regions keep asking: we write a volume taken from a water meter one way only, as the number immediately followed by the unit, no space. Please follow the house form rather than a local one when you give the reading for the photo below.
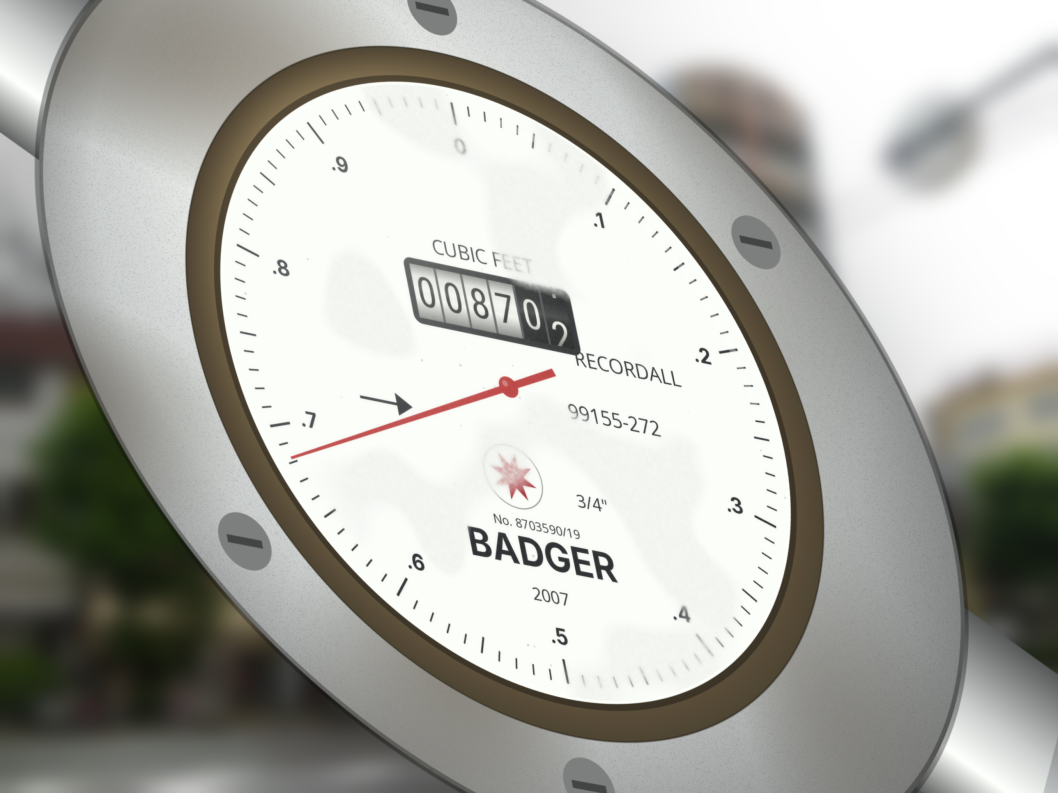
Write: 8701.68ft³
